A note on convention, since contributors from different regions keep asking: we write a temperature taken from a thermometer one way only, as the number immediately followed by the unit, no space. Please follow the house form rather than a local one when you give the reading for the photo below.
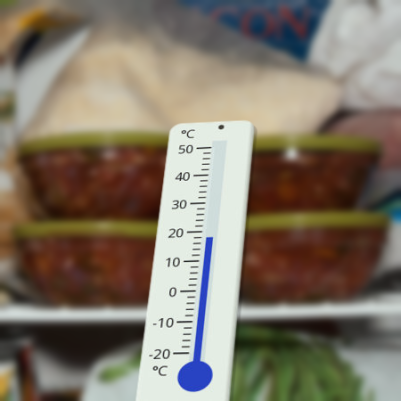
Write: 18°C
